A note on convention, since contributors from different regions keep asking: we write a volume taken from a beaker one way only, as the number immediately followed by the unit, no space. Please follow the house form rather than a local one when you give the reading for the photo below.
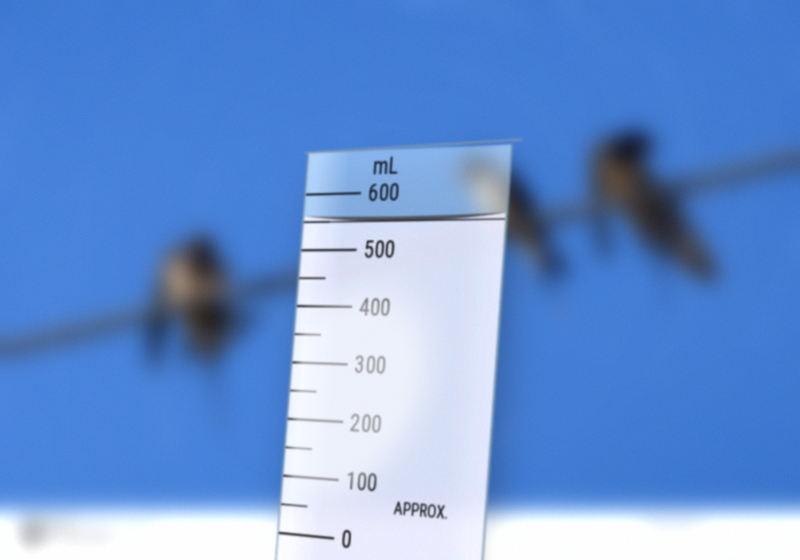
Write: 550mL
